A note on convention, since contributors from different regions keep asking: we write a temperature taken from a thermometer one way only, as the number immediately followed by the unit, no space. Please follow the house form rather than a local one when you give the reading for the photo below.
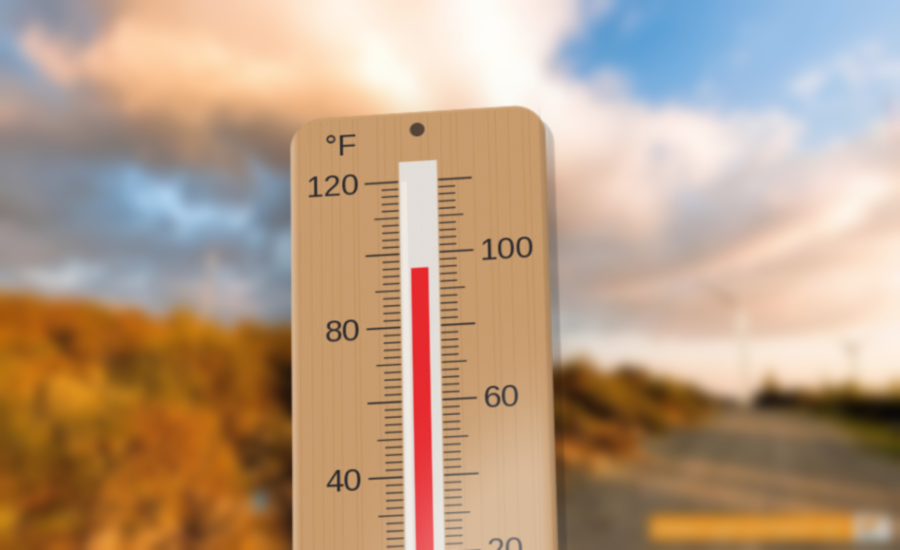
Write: 96°F
